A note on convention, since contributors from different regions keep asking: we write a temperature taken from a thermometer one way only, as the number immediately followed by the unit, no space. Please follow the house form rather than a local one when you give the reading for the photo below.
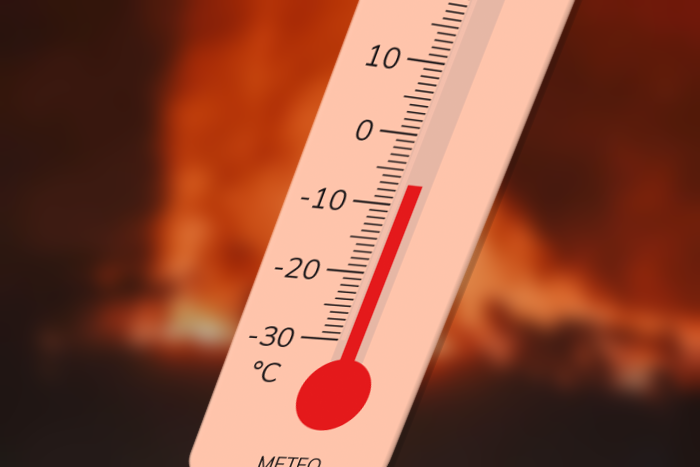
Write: -7°C
